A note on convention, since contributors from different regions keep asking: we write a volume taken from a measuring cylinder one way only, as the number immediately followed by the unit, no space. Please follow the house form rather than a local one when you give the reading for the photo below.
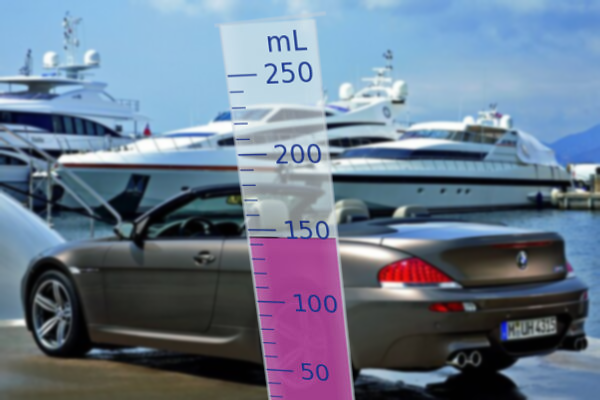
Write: 145mL
